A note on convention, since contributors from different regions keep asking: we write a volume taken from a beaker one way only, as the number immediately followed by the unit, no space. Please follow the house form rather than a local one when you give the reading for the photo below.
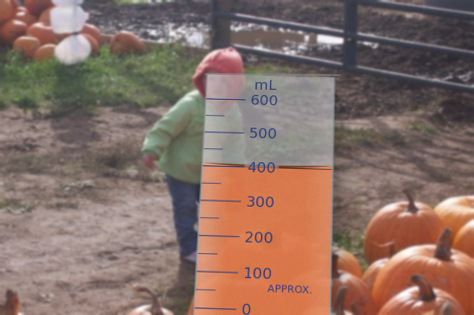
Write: 400mL
